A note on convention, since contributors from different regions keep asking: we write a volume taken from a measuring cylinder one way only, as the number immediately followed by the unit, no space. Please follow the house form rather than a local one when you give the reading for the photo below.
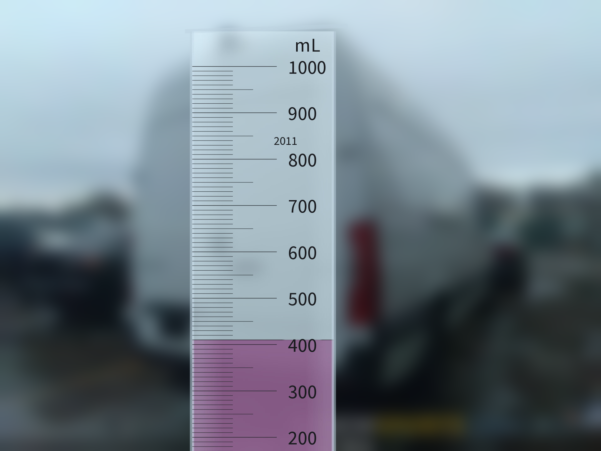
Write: 410mL
